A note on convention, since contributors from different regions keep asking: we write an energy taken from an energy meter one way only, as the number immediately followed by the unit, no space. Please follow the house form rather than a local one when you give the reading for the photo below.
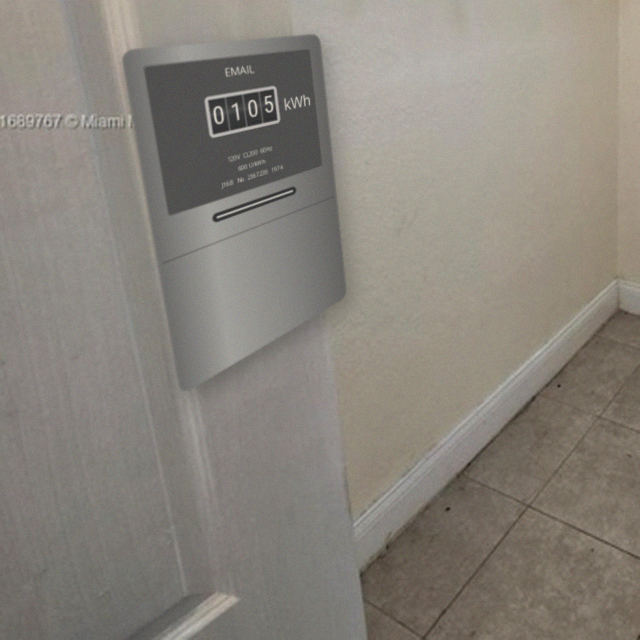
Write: 105kWh
